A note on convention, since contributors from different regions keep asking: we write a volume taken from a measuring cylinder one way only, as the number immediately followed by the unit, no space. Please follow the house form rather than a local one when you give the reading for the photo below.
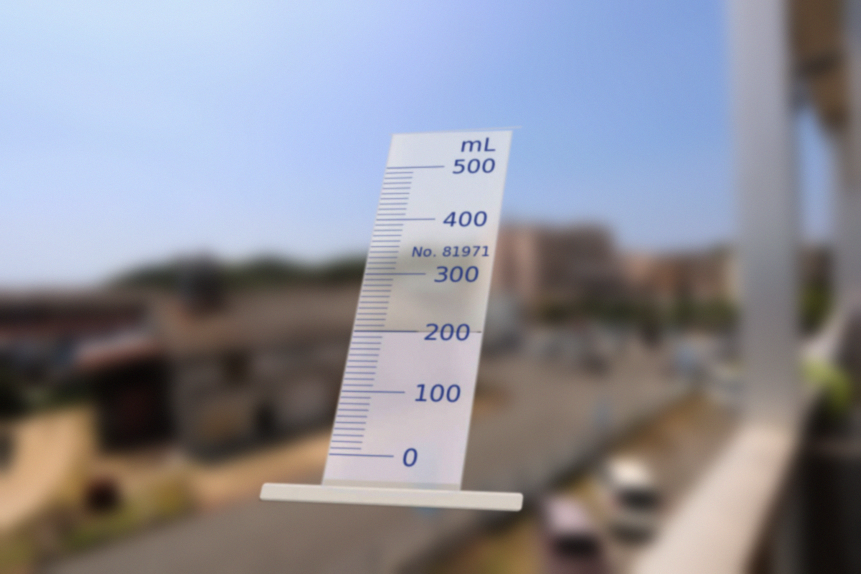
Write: 200mL
